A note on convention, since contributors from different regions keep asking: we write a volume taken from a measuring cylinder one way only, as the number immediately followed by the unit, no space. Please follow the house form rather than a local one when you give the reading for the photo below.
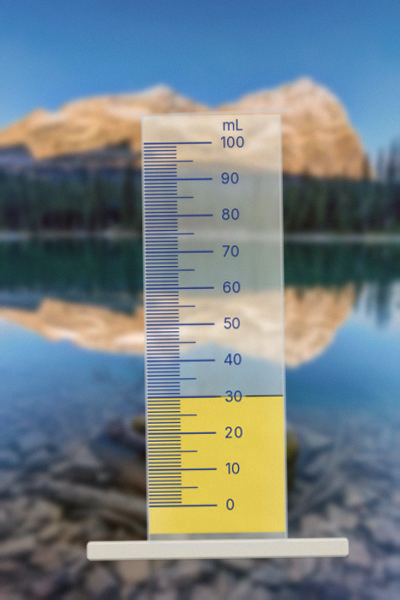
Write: 30mL
